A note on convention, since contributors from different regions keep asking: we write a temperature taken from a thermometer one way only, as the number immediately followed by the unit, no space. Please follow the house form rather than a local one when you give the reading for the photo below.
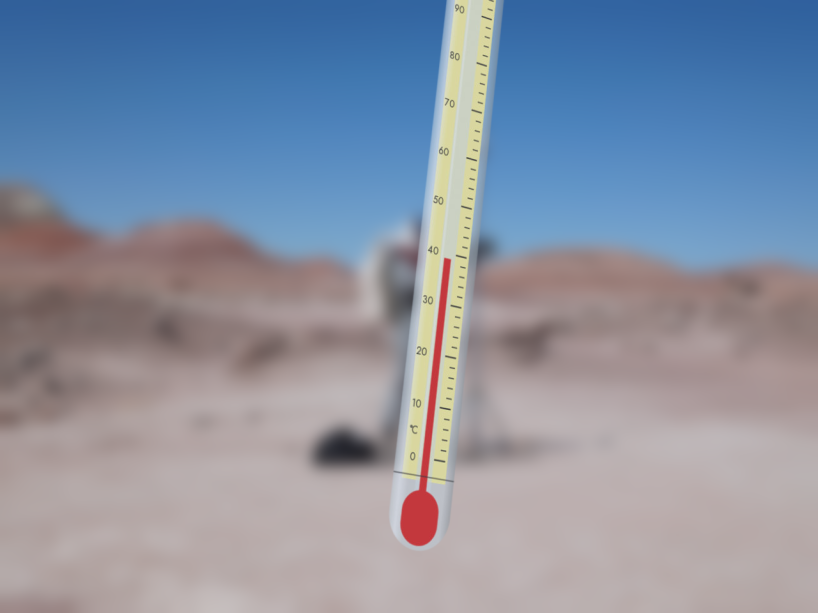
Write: 39°C
